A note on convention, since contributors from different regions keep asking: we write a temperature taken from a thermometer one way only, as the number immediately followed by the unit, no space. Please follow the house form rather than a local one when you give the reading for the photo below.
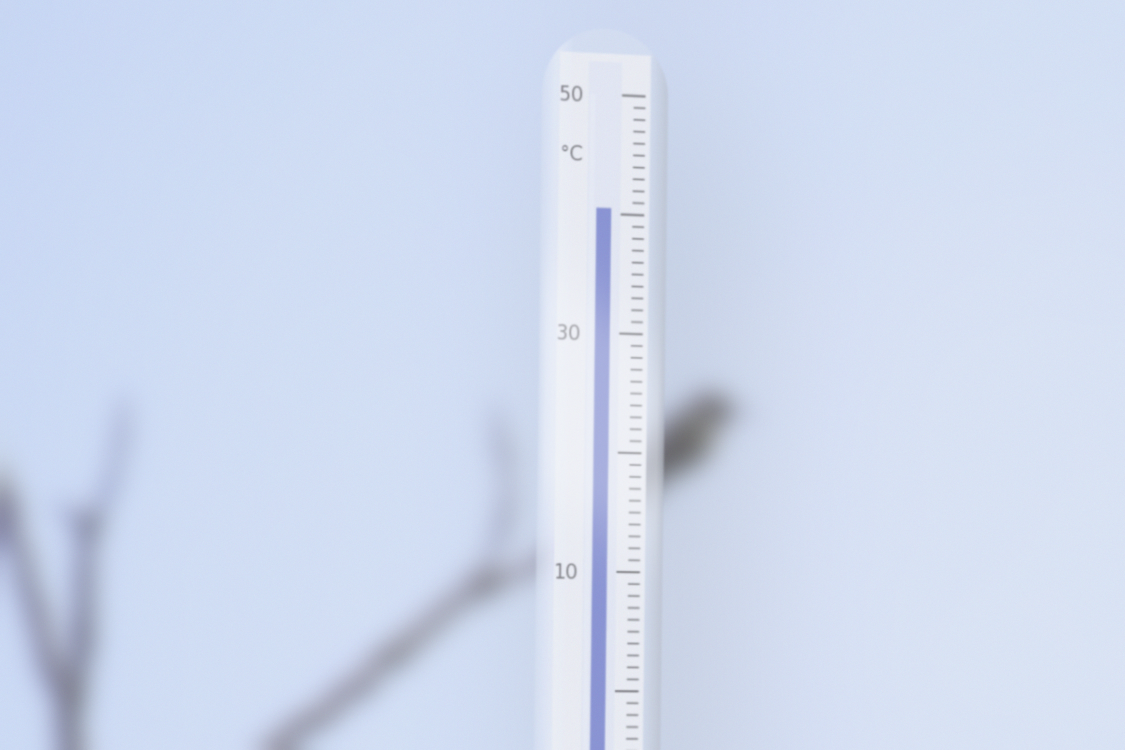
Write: 40.5°C
